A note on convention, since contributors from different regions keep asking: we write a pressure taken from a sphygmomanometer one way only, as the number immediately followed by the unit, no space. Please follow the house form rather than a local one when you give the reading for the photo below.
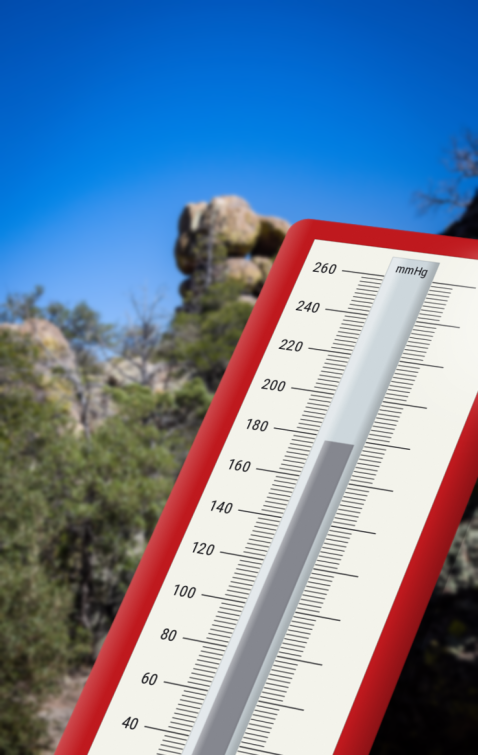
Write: 178mmHg
